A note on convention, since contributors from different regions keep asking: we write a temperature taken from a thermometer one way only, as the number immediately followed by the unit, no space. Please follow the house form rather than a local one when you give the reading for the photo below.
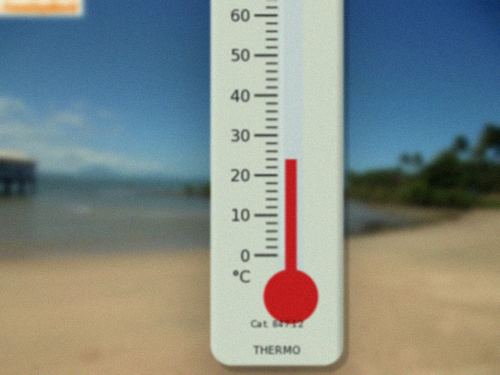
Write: 24°C
